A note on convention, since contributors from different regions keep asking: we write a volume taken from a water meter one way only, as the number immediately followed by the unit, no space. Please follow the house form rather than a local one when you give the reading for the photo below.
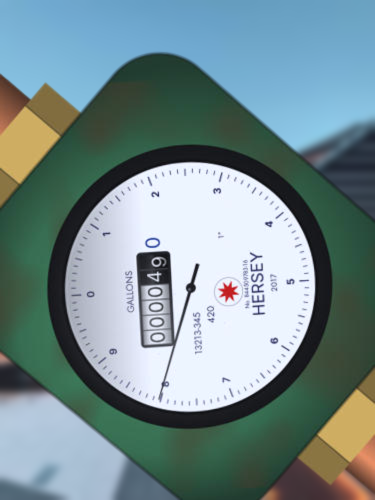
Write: 488.0gal
